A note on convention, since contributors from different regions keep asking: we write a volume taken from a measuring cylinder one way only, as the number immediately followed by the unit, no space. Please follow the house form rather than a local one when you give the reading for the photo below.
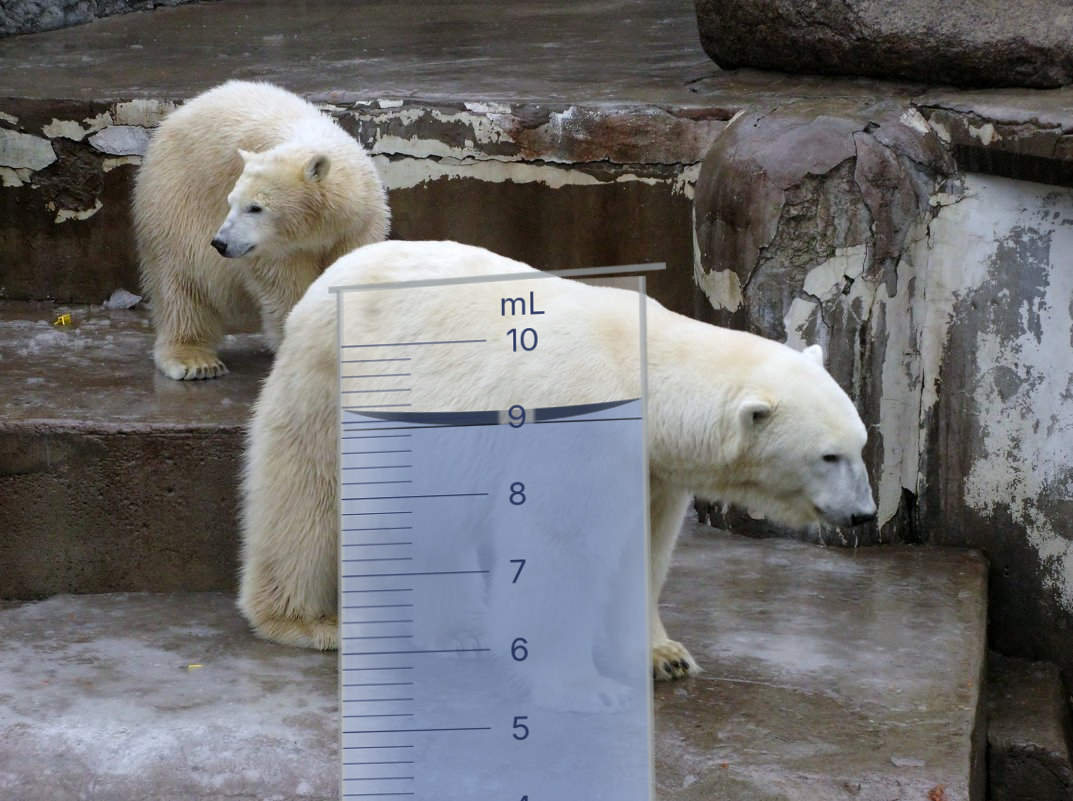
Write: 8.9mL
